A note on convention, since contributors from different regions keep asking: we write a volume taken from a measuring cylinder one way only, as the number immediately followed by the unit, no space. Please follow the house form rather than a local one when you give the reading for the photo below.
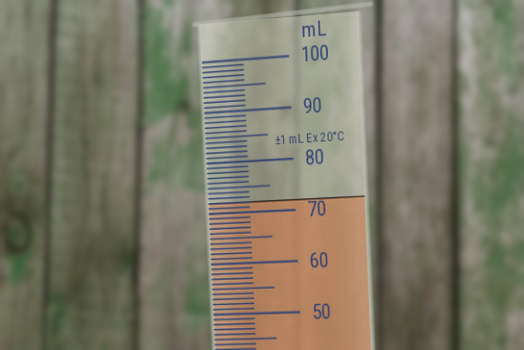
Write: 72mL
